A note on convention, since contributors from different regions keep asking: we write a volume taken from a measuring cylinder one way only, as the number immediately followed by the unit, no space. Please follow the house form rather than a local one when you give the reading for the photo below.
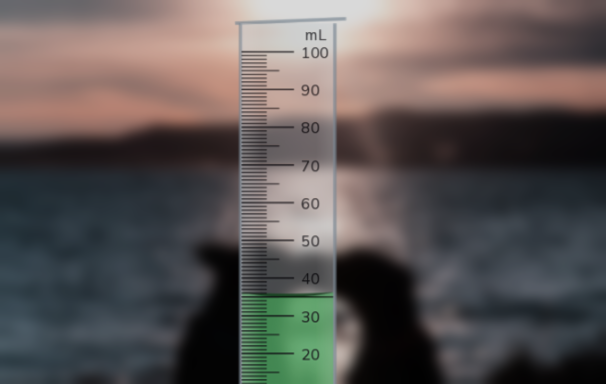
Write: 35mL
